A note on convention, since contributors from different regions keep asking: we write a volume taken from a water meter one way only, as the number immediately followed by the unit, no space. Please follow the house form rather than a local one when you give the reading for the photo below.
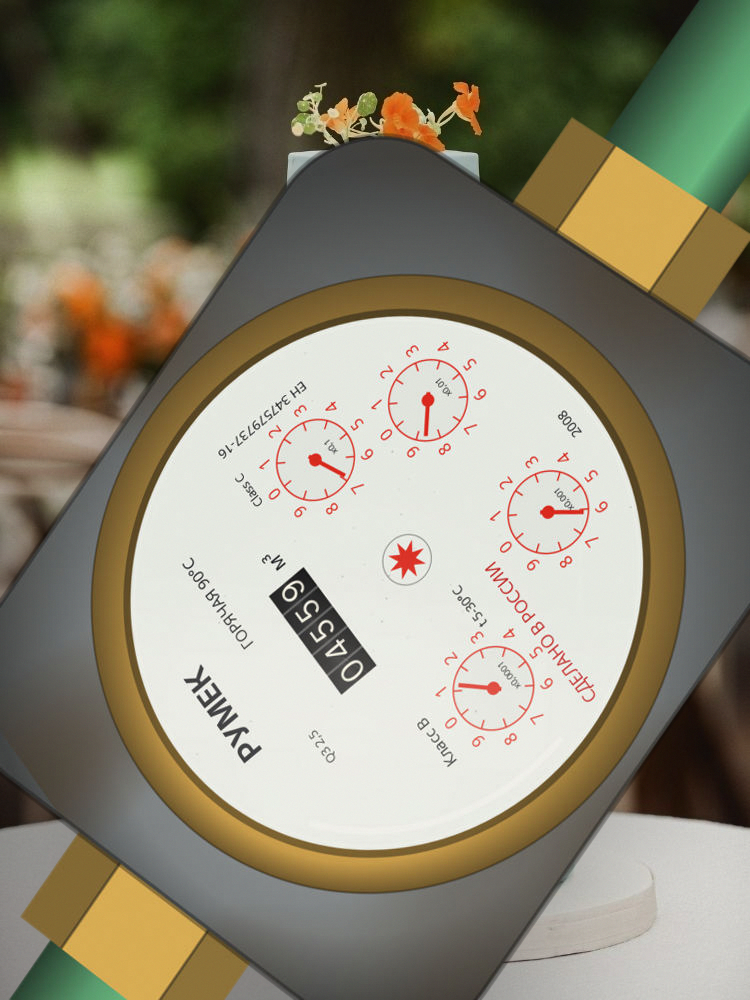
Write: 4559.6861m³
